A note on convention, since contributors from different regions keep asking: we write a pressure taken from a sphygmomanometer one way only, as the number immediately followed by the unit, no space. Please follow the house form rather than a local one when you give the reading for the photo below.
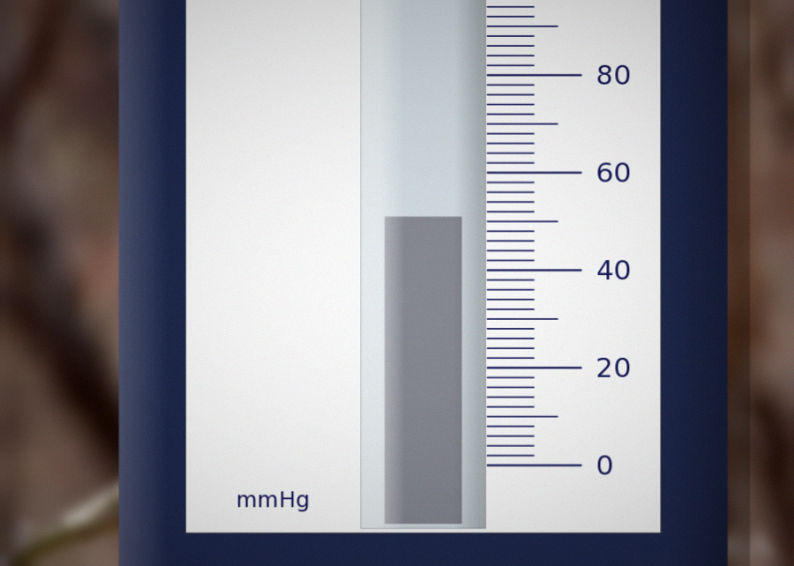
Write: 51mmHg
